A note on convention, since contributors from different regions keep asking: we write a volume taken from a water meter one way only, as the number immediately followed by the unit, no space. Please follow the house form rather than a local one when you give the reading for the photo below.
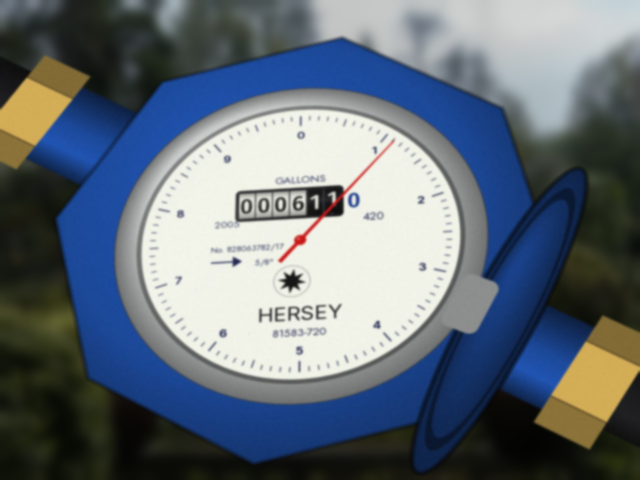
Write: 6111.1gal
